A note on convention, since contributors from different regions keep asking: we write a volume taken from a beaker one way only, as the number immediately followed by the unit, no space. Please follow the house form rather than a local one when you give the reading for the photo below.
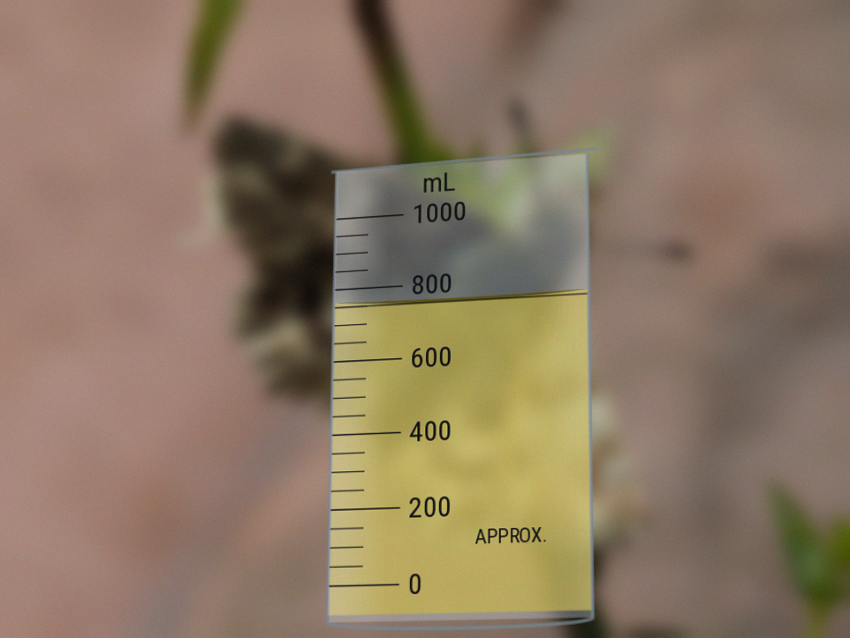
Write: 750mL
